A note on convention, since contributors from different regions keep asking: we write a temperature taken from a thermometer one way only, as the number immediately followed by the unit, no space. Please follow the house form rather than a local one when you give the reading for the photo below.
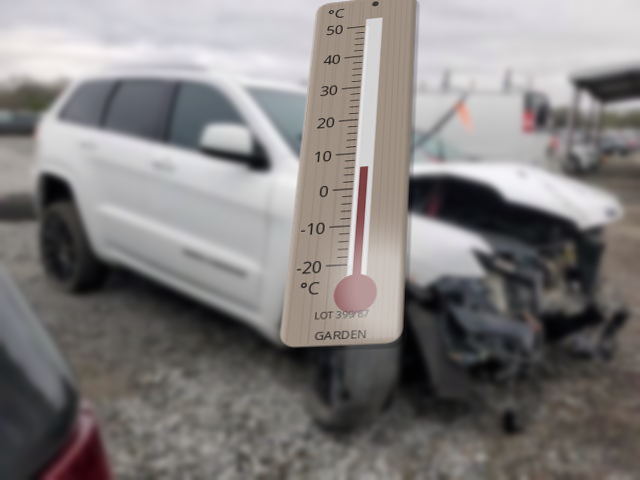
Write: 6°C
